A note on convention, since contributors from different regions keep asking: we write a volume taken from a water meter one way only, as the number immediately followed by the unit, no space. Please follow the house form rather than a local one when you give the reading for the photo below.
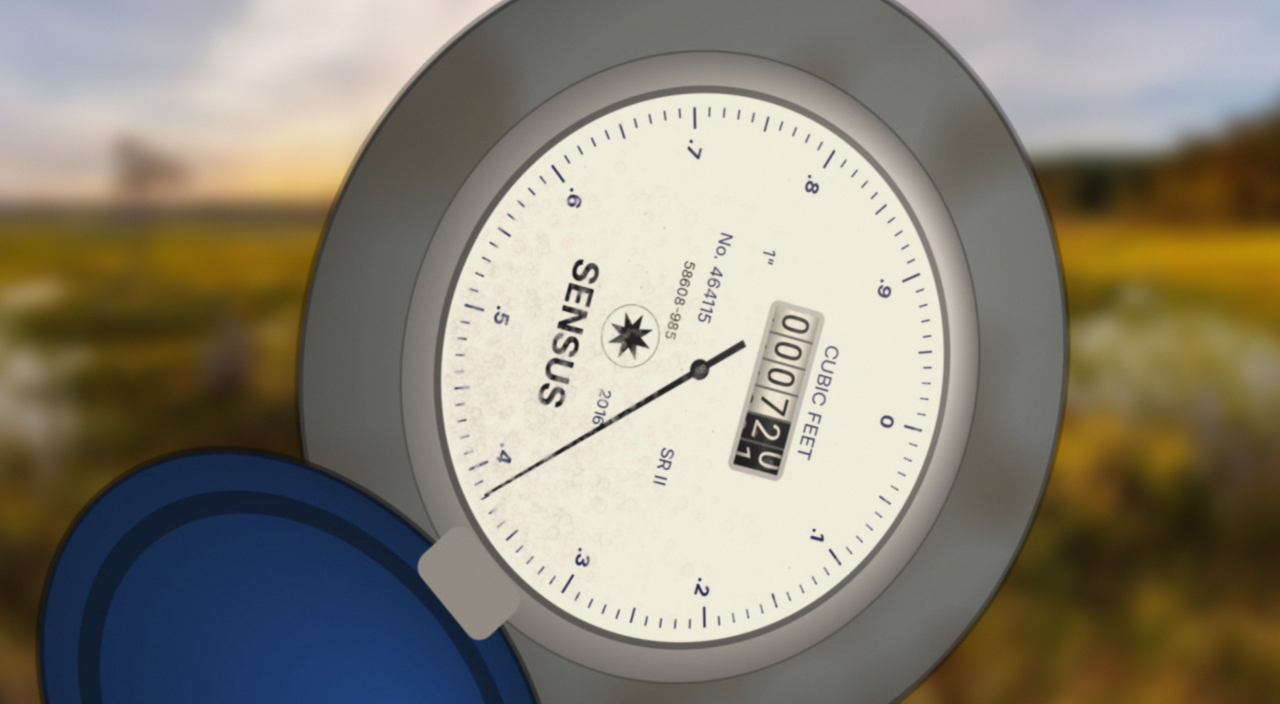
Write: 720.38ft³
